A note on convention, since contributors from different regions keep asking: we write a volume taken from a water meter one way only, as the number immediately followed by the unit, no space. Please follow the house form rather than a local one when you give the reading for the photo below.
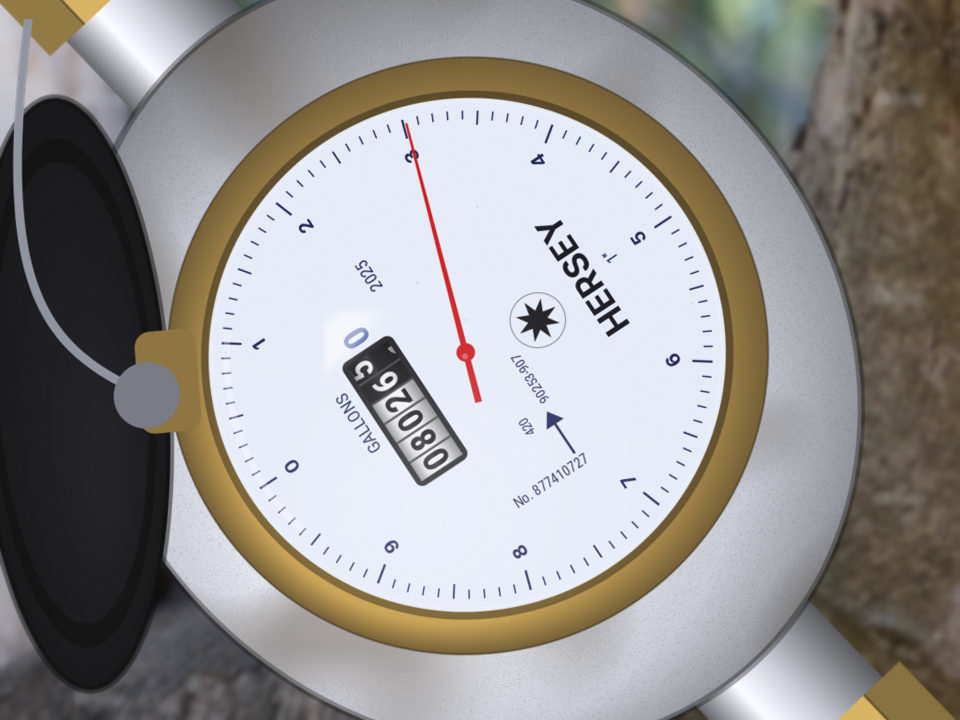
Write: 802653.0gal
